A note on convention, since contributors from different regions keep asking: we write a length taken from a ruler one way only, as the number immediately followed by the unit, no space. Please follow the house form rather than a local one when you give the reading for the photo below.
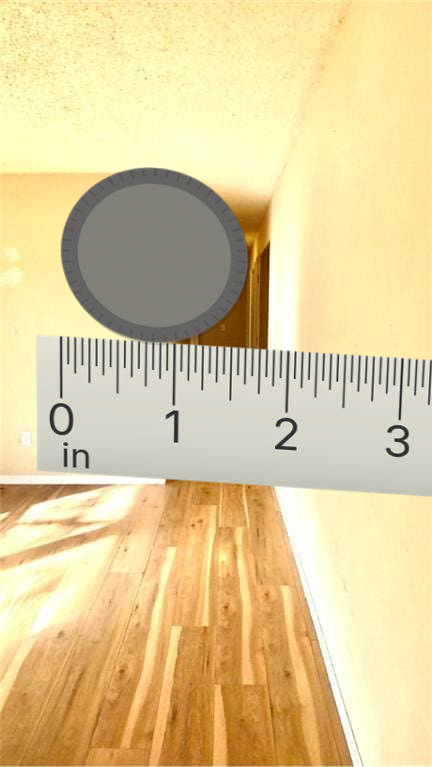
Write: 1.625in
